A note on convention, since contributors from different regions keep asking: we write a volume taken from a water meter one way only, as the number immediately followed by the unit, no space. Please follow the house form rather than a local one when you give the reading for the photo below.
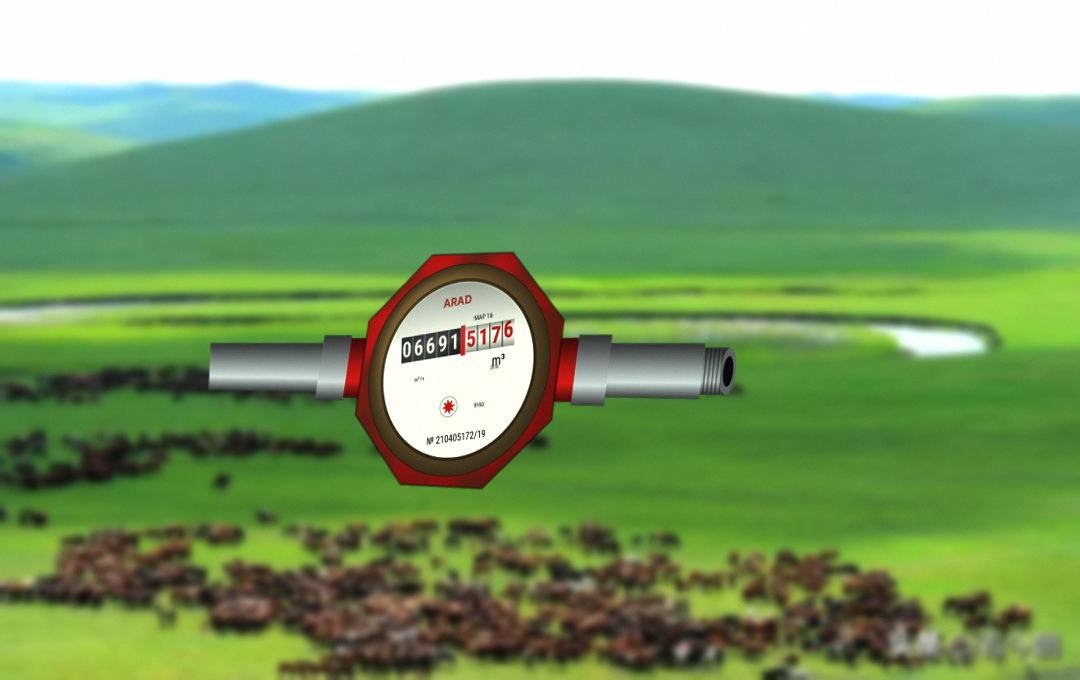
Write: 6691.5176m³
